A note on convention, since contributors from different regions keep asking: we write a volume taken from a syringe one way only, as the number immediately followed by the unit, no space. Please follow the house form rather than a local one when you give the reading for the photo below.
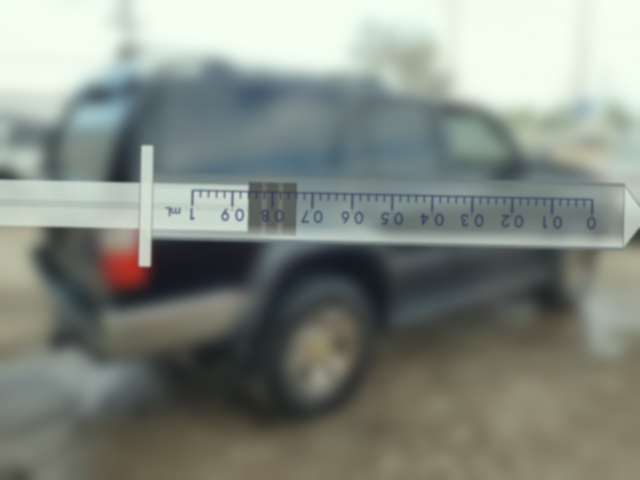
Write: 0.74mL
